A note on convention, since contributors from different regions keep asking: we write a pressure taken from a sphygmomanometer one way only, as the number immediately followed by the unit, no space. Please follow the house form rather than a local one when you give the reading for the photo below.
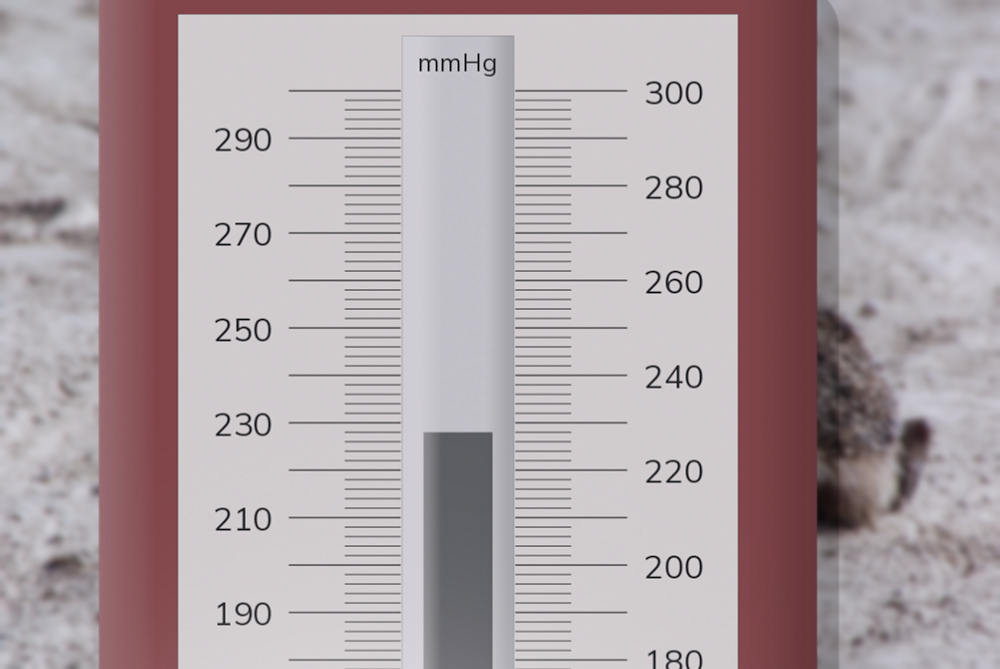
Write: 228mmHg
